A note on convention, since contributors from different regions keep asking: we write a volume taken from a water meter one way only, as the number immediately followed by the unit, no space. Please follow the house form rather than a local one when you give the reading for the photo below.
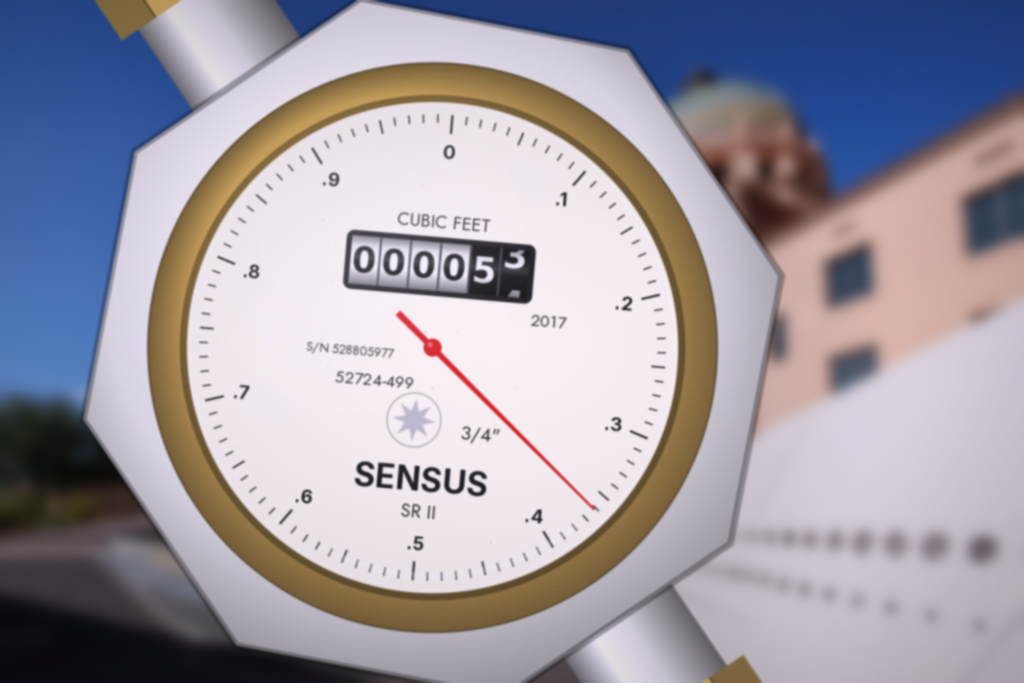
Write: 53.36ft³
